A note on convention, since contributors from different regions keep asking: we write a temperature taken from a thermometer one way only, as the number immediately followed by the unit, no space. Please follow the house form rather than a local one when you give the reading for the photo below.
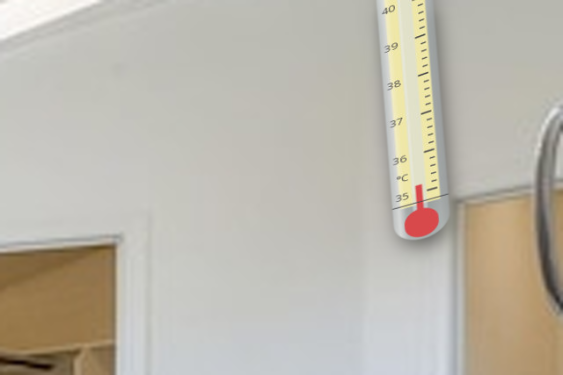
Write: 35.2°C
